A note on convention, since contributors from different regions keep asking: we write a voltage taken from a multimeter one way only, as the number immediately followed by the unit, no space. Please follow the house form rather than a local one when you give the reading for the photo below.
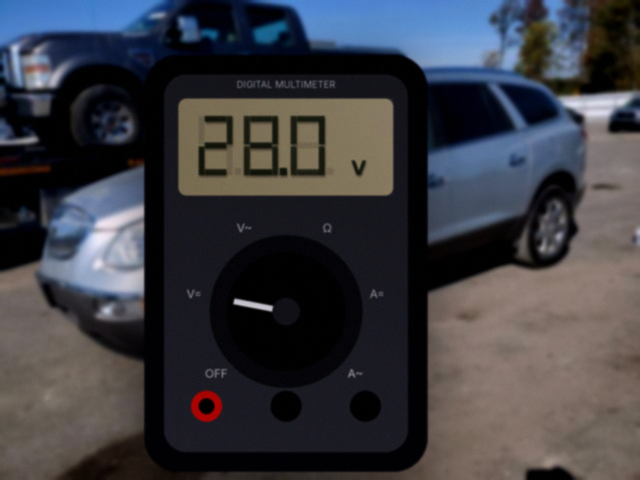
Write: 28.0V
